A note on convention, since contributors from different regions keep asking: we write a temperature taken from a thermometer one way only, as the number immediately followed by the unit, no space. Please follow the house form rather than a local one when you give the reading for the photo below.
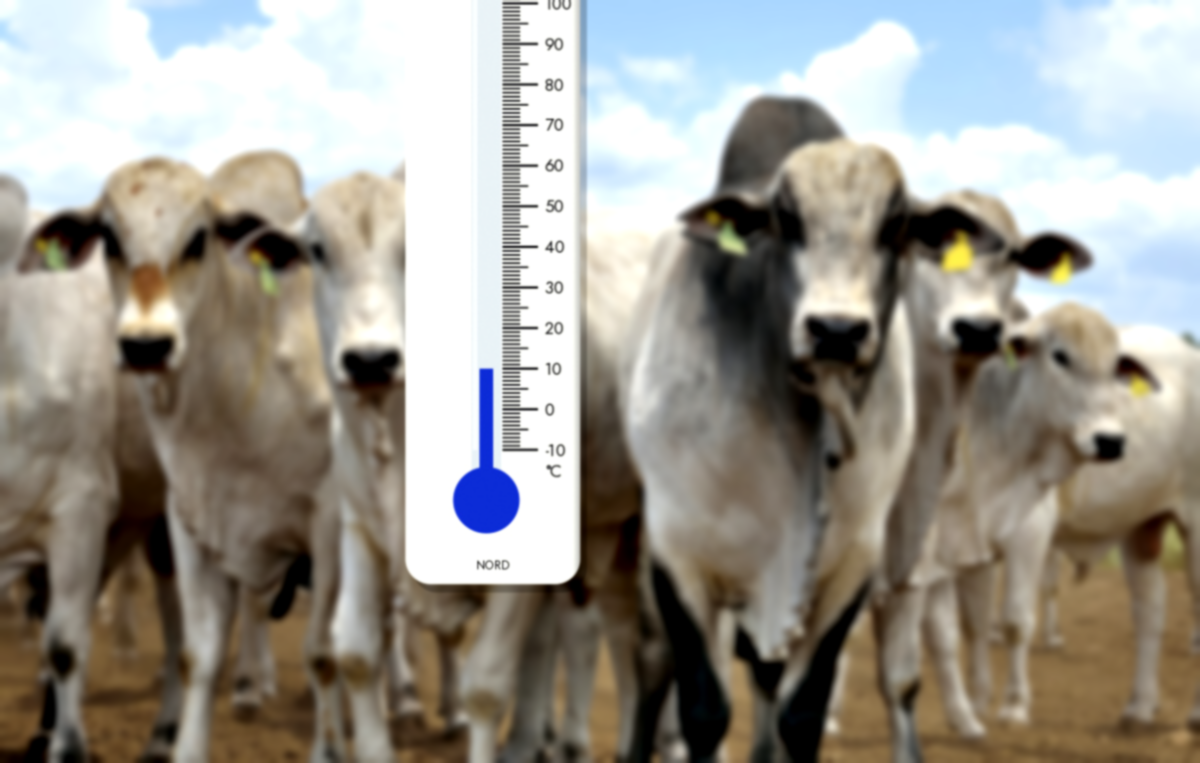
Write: 10°C
